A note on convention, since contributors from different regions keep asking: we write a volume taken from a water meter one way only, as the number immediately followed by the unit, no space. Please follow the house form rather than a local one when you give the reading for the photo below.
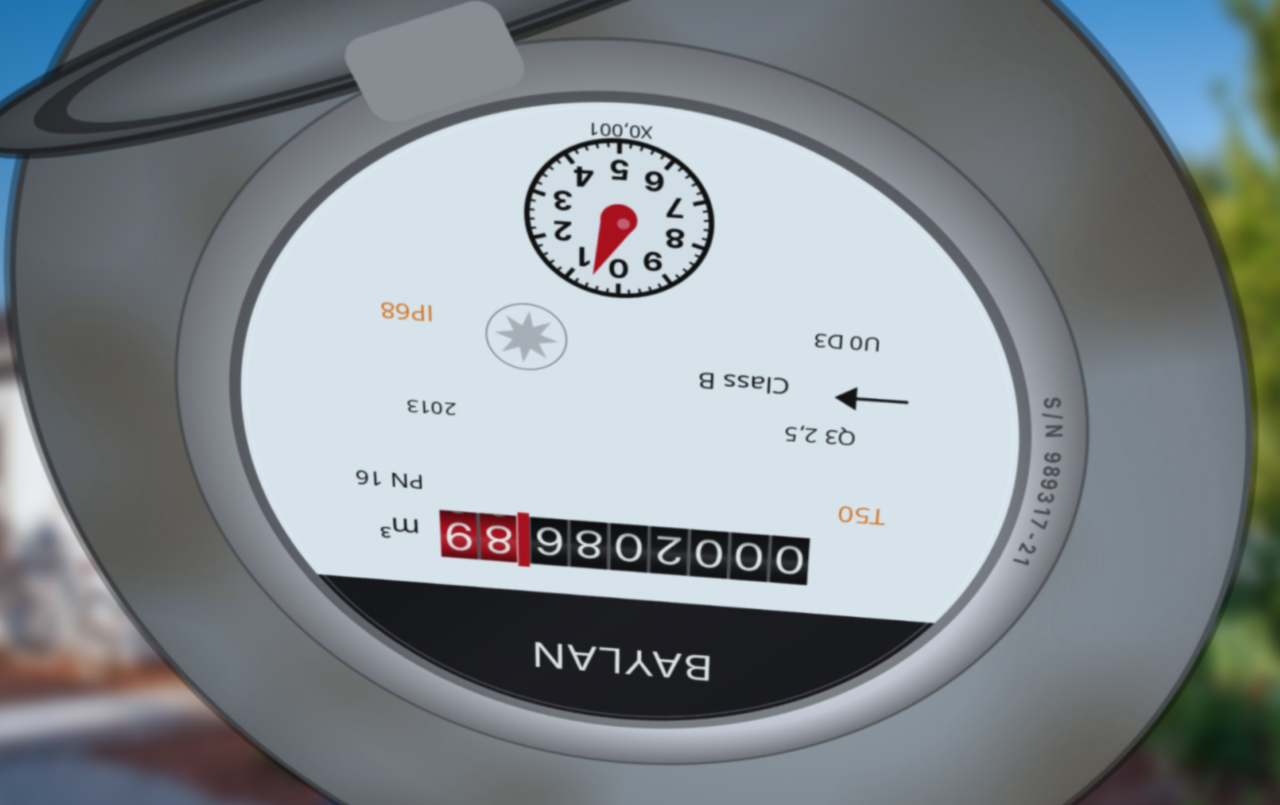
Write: 2086.890m³
